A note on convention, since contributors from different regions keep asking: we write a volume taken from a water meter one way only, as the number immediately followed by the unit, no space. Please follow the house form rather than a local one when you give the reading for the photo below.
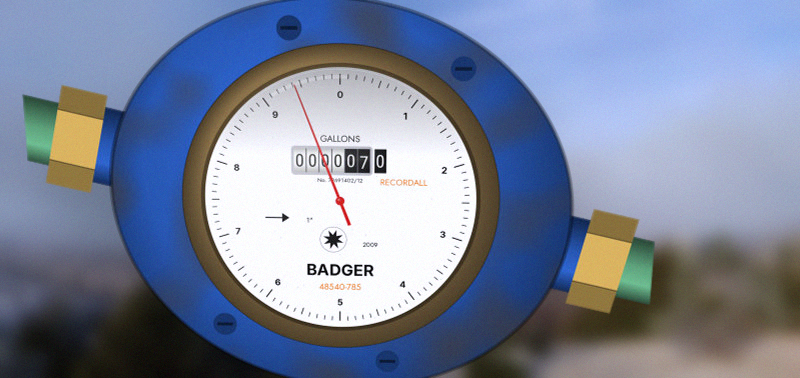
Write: 69.4gal
